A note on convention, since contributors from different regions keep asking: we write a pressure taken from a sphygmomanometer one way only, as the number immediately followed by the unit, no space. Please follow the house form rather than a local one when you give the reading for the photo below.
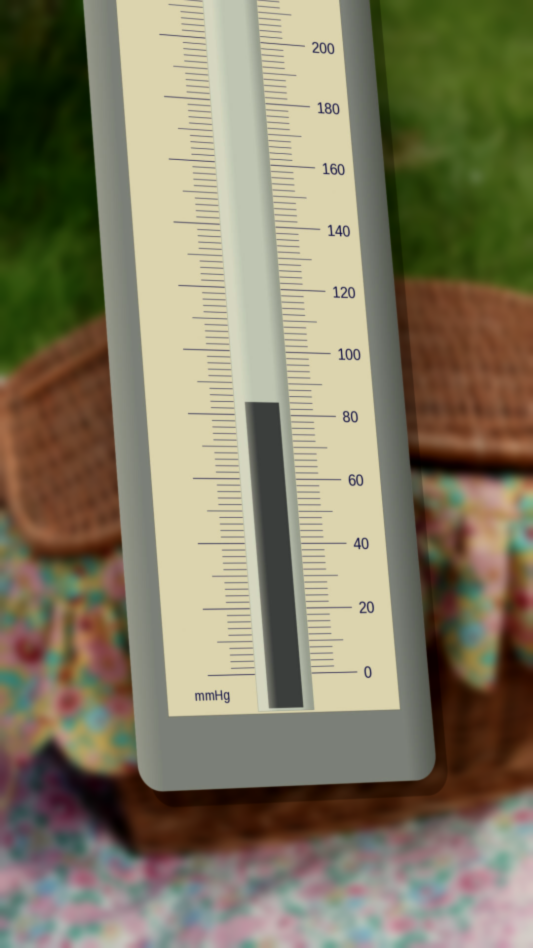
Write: 84mmHg
